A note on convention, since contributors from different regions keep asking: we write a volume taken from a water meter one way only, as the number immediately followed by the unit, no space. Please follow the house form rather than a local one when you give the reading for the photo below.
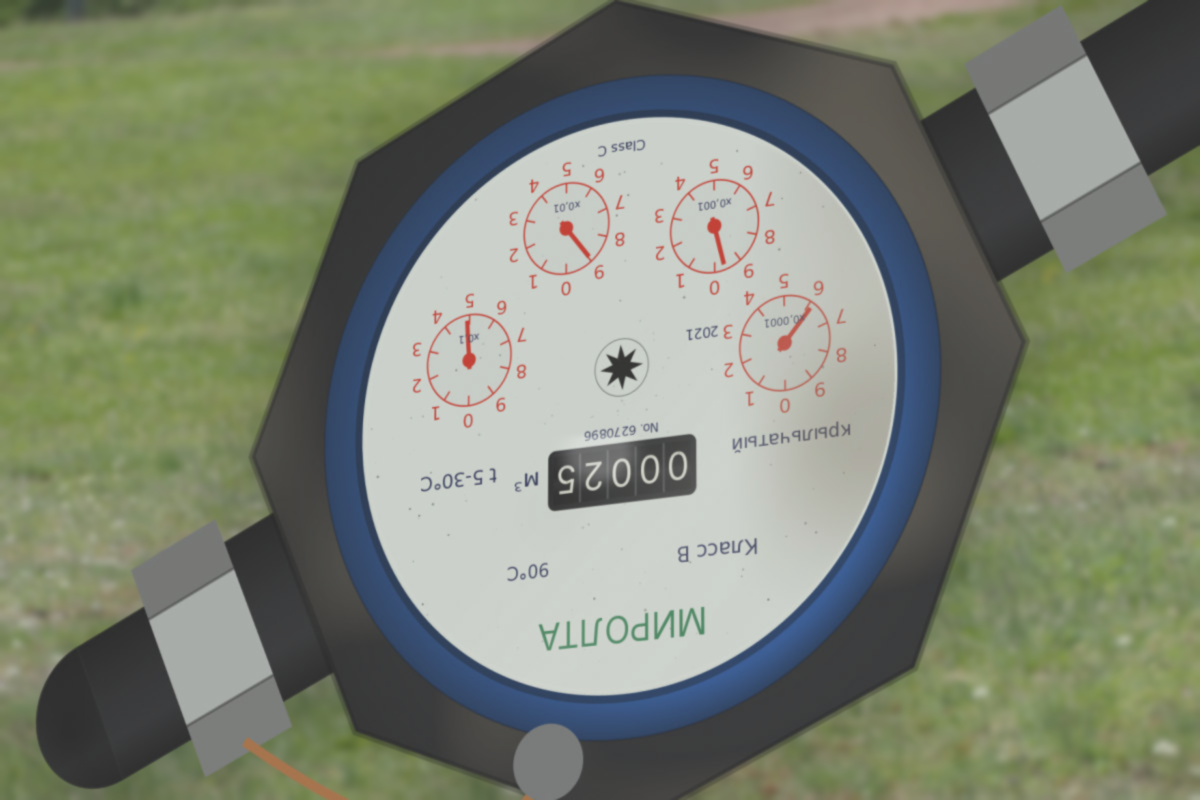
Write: 25.4896m³
